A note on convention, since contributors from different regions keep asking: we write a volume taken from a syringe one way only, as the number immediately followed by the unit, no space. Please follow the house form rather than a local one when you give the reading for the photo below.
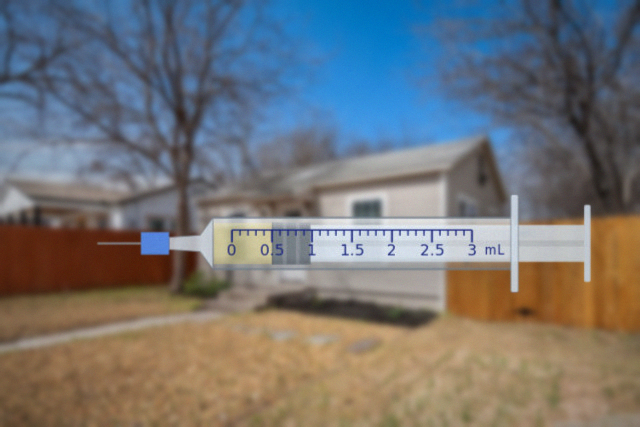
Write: 0.5mL
